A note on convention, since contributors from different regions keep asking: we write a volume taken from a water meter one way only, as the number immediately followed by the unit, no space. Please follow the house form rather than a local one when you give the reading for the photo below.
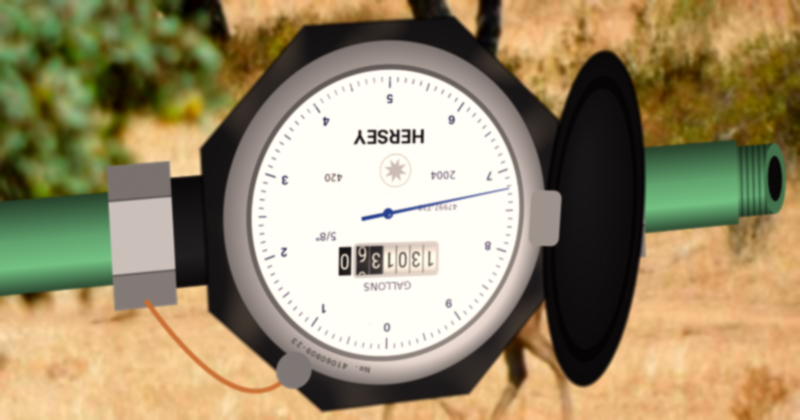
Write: 1301357.2gal
